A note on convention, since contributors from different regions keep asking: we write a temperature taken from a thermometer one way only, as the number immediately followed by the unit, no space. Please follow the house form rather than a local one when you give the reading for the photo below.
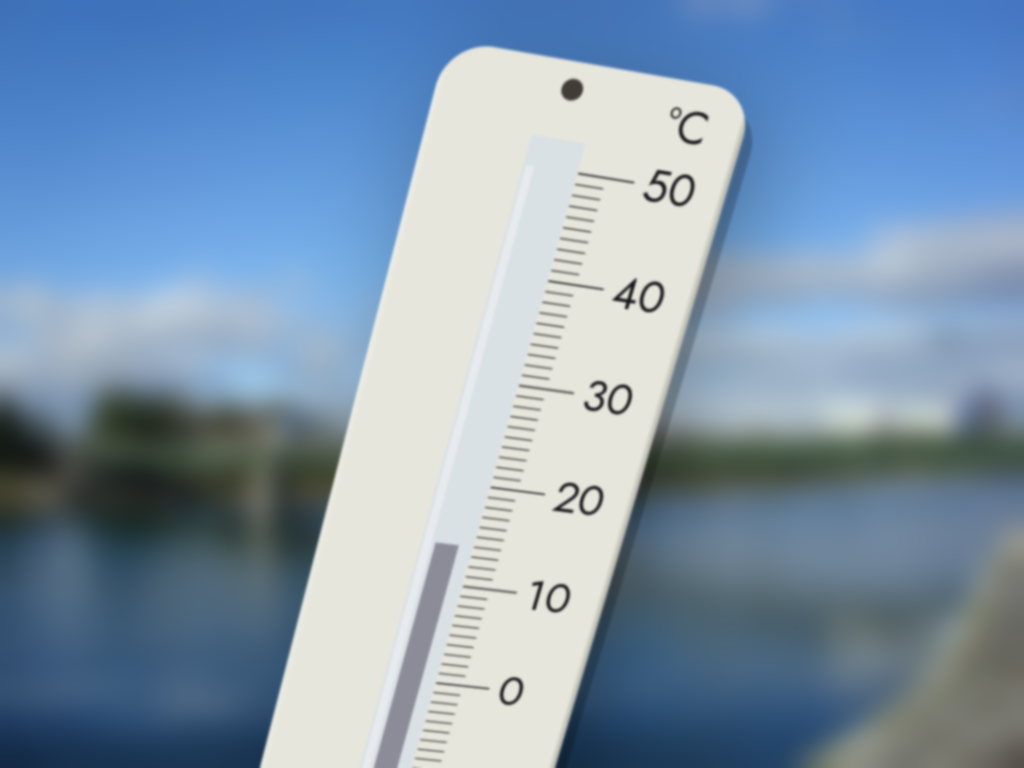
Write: 14°C
